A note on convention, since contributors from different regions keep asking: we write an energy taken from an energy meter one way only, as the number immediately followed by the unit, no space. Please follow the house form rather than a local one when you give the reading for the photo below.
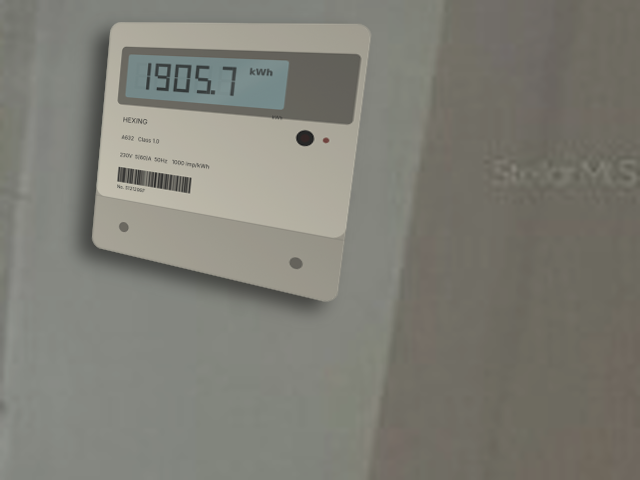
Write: 1905.7kWh
